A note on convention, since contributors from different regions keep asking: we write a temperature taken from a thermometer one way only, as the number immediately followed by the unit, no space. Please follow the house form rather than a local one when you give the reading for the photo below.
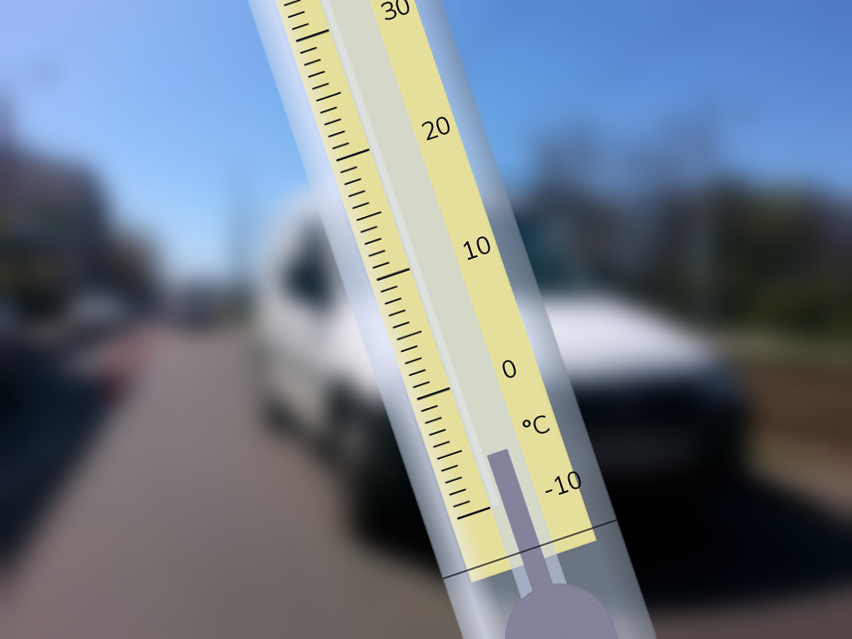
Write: -6°C
